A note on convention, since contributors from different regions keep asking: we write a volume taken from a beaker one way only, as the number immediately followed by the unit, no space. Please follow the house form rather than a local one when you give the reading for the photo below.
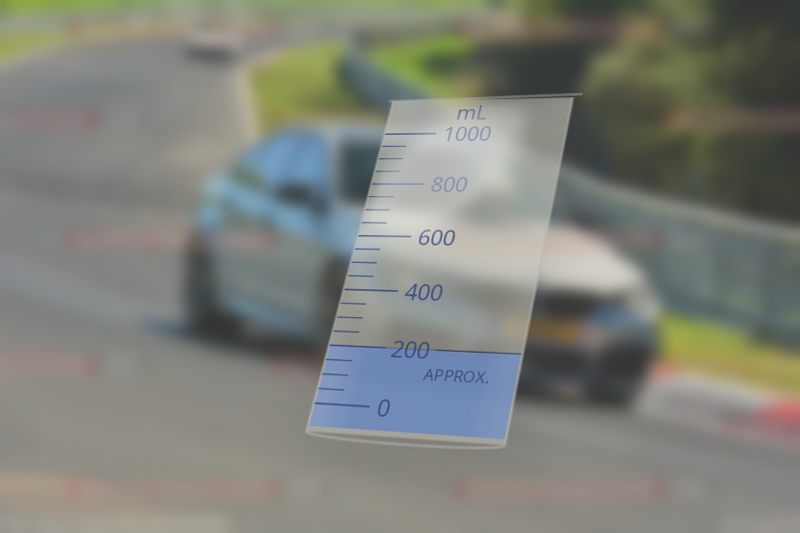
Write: 200mL
